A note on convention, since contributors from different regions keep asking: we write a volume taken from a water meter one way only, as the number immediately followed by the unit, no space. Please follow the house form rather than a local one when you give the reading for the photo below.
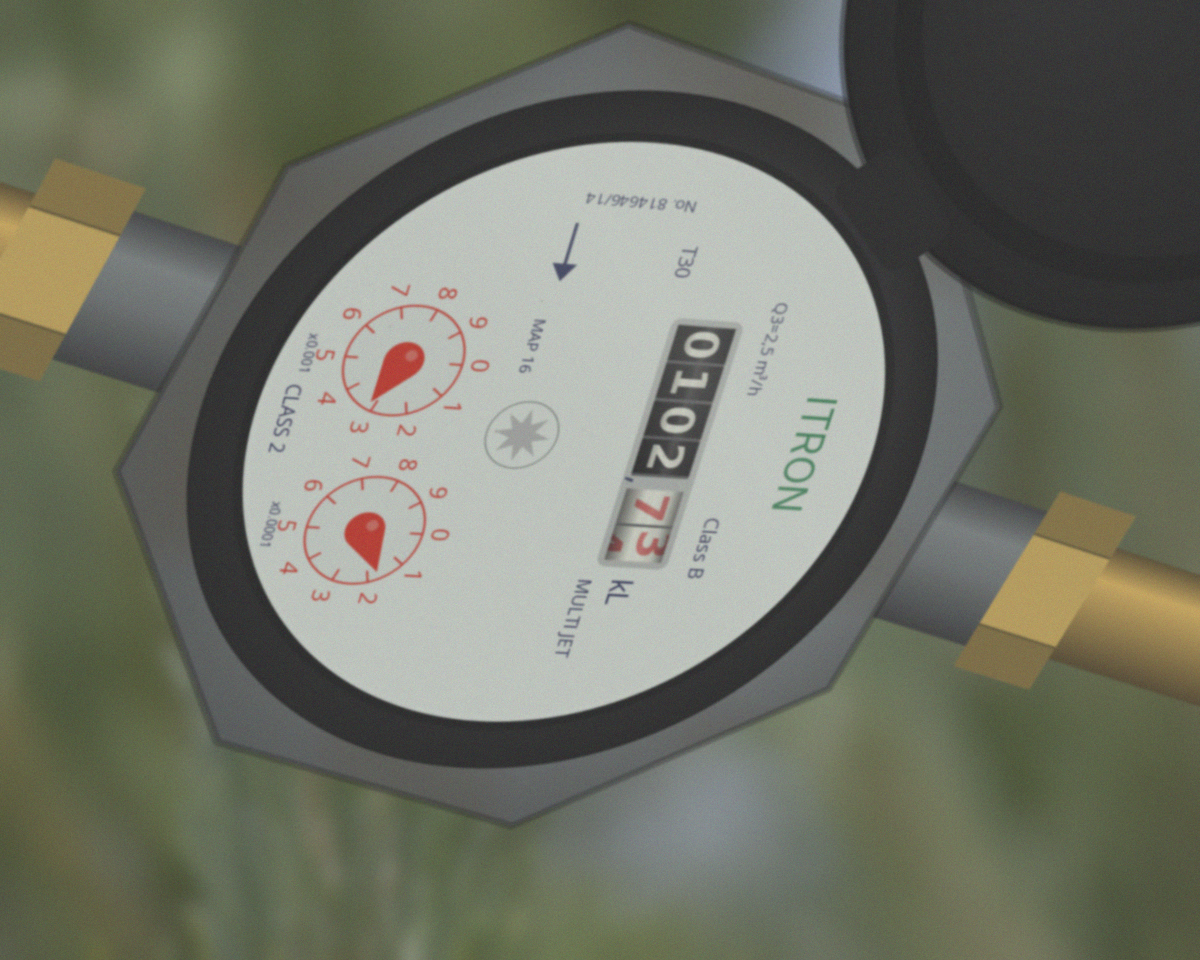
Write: 102.7331kL
